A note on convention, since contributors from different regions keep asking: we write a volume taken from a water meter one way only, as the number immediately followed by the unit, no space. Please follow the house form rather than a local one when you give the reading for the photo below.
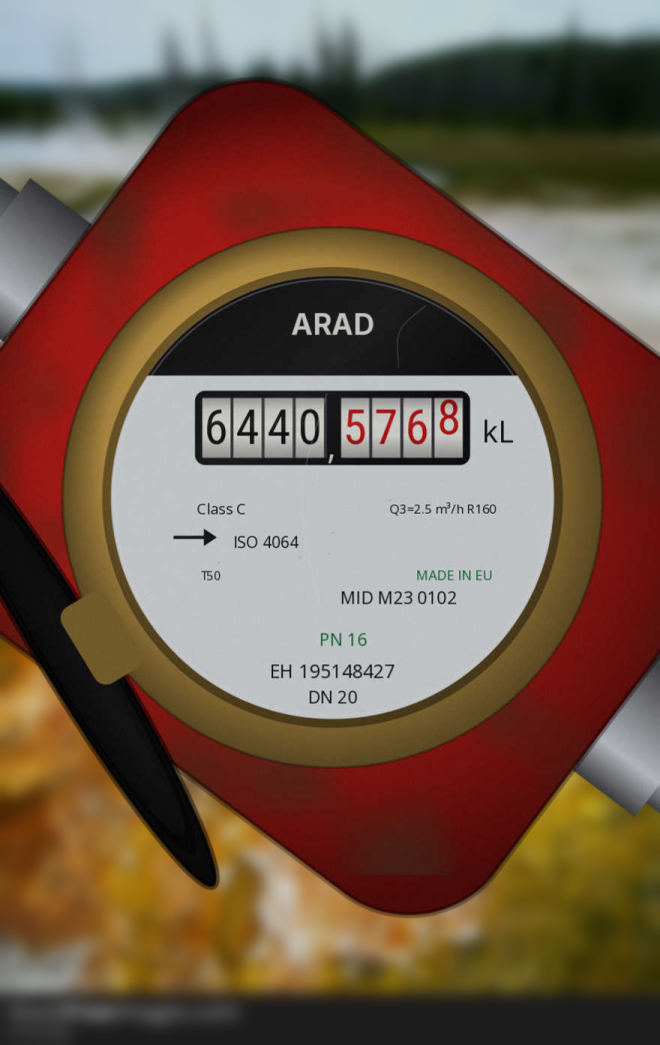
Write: 6440.5768kL
